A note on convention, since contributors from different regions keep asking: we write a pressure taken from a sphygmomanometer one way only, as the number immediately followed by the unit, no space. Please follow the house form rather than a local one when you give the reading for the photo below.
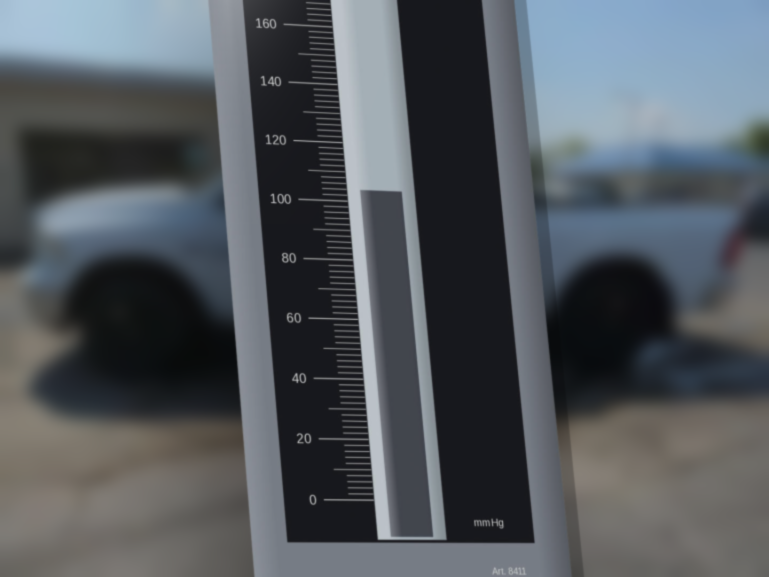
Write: 104mmHg
